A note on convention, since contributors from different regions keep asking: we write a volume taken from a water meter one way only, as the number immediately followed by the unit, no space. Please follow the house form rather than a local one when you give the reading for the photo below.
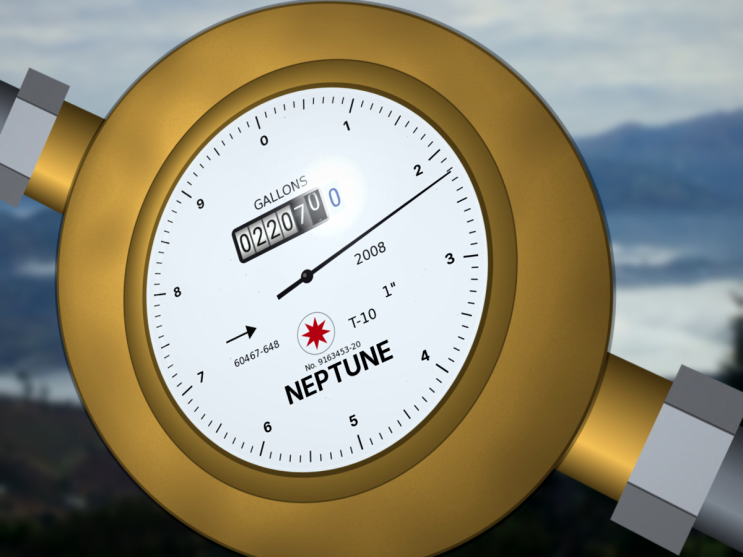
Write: 220702.2gal
